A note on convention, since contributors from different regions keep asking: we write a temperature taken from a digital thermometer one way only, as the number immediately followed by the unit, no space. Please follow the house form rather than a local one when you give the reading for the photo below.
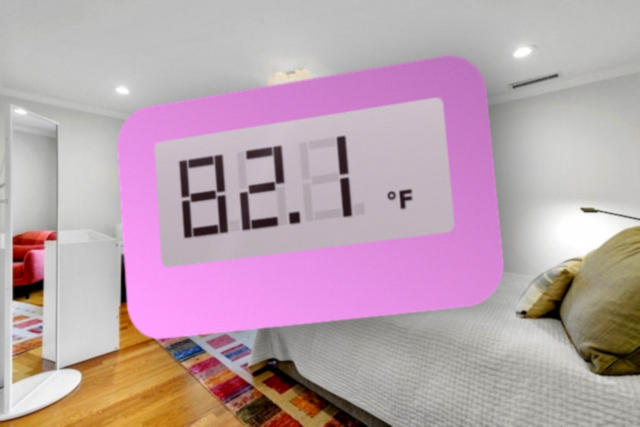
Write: 82.1°F
